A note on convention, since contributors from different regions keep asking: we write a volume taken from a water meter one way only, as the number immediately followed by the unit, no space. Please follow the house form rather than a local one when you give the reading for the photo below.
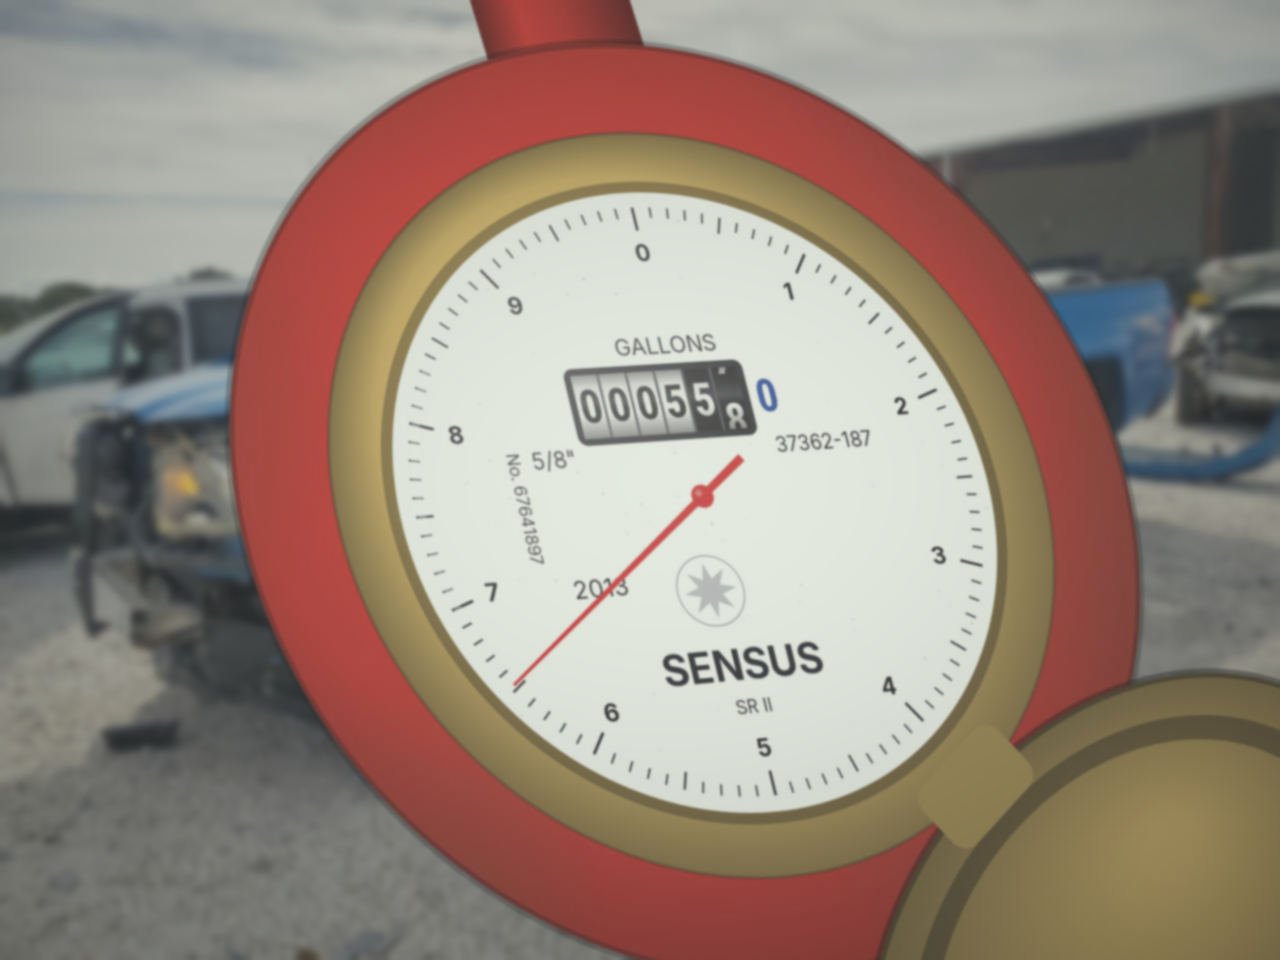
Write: 5576.5gal
